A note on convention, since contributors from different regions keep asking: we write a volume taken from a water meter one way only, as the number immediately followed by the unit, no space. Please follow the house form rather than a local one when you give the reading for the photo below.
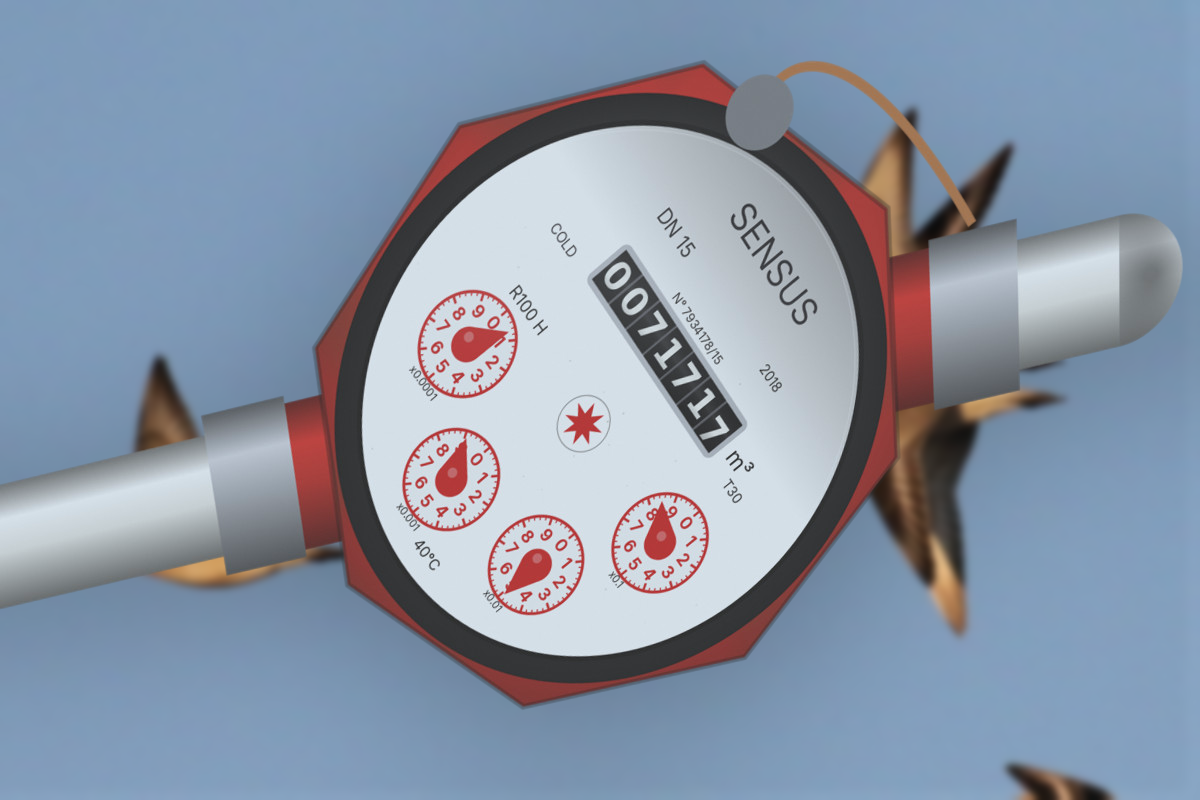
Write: 71716.8490m³
